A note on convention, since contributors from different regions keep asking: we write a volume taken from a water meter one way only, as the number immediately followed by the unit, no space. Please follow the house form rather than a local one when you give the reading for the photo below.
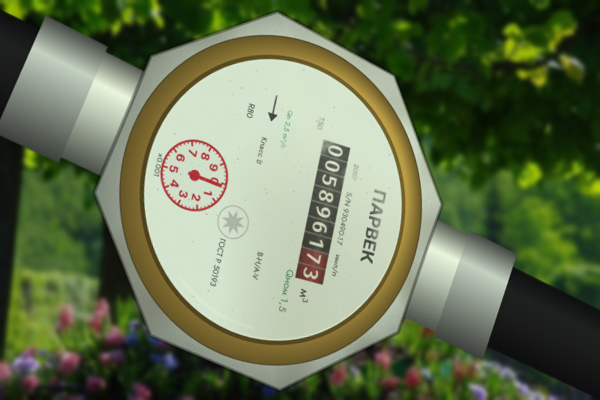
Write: 58961.730m³
